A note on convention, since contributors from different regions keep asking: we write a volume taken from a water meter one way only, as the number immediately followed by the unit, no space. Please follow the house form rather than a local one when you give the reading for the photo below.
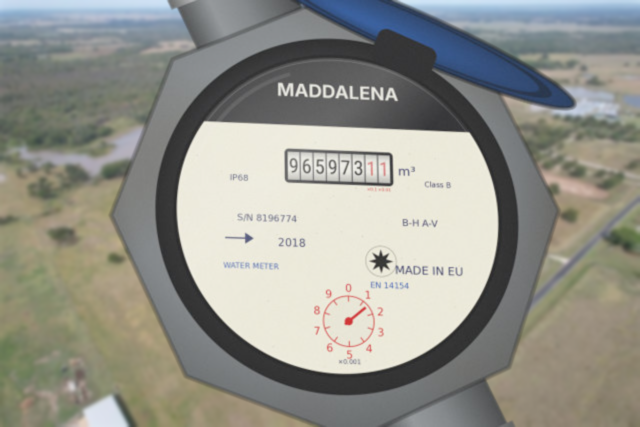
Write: 965973.111m³
